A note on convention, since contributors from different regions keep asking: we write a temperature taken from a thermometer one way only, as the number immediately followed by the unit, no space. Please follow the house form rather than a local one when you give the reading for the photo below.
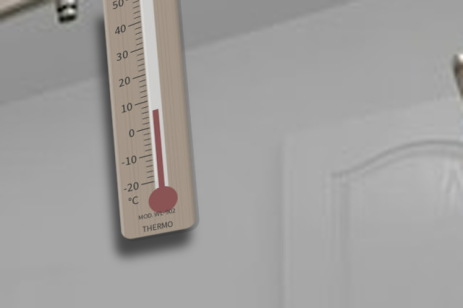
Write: 6°C
